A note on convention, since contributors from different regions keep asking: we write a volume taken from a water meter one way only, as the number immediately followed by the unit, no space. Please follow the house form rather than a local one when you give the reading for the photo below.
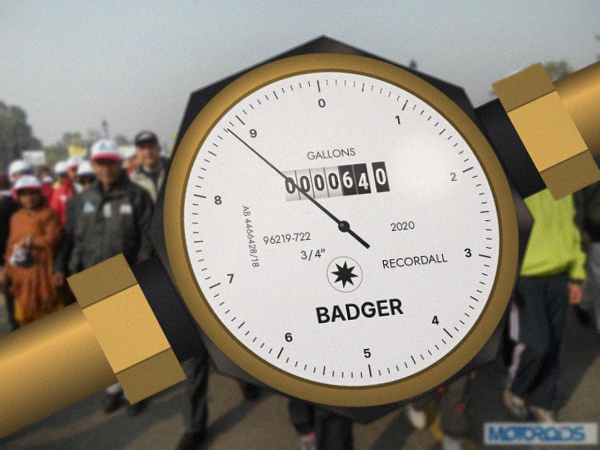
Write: 638.8gal
